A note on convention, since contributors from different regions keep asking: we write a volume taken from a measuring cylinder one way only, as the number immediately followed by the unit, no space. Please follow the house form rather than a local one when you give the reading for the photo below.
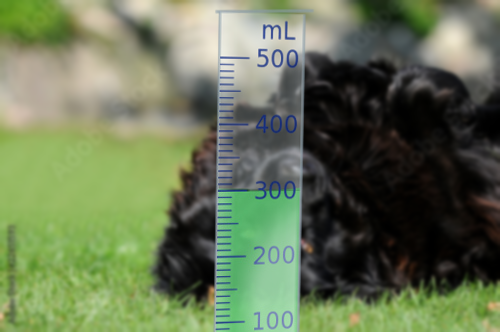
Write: 300mL
